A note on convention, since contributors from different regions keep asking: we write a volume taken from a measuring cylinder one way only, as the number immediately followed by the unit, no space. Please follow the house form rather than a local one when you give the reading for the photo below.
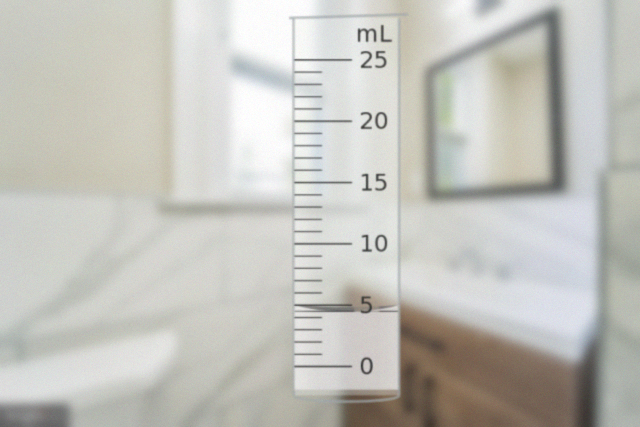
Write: 4.5mL
